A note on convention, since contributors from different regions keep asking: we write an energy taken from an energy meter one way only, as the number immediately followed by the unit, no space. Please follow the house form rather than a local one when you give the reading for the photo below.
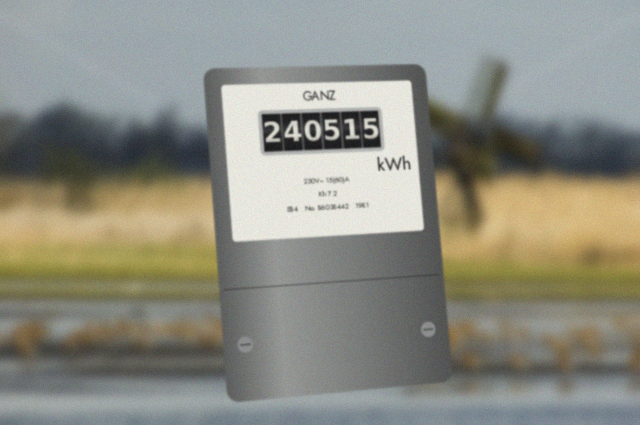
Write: 240515kWh
